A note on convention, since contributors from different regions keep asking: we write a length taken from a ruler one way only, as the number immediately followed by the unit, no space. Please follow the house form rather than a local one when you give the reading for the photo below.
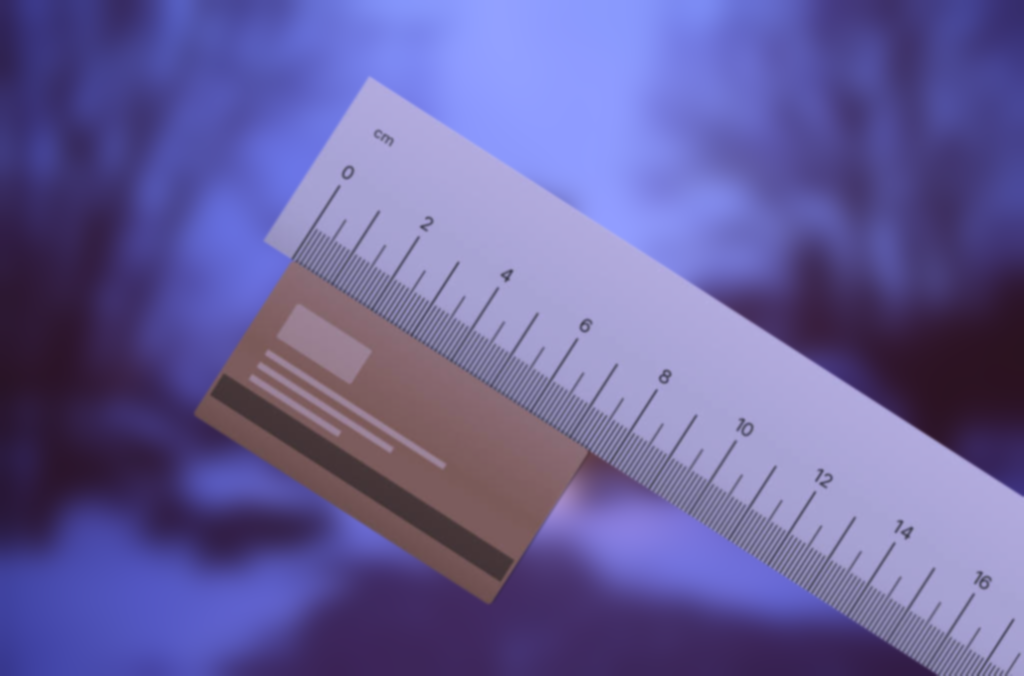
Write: 7.5cm
